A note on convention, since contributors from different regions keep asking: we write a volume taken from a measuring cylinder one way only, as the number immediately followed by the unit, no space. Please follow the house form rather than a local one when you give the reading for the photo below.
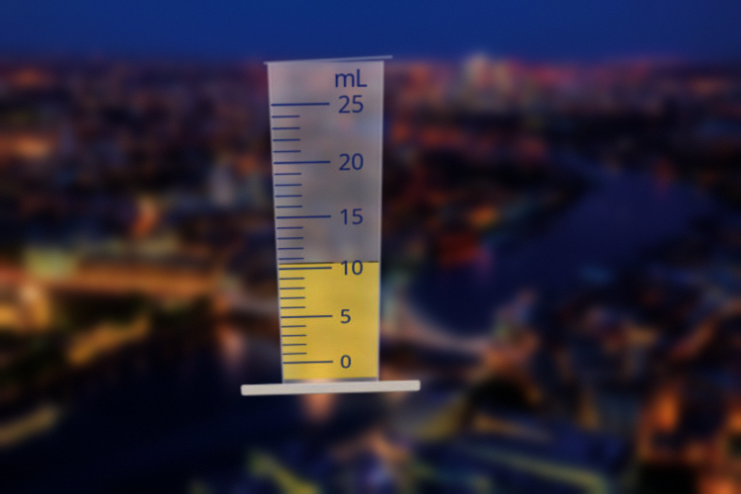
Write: 10.5mL
